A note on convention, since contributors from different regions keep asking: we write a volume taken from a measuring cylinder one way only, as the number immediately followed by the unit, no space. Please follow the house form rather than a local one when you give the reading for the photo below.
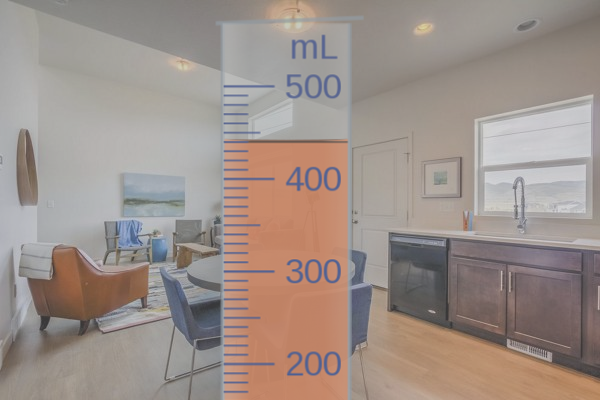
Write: 440mL
